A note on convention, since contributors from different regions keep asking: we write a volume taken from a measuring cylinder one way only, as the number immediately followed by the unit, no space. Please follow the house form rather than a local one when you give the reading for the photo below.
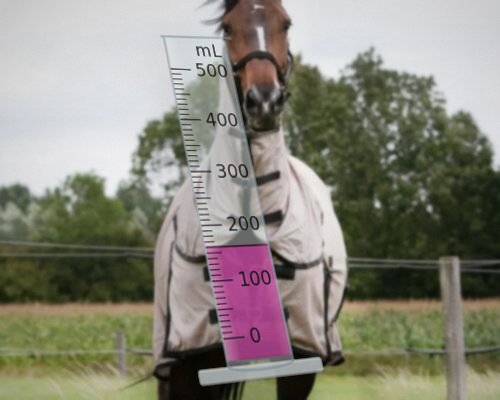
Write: 160mL
